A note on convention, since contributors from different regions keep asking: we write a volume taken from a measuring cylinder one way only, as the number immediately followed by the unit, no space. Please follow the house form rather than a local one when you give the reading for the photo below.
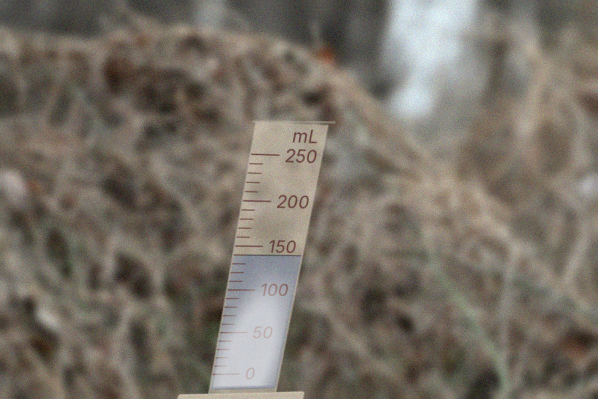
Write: 140mL
